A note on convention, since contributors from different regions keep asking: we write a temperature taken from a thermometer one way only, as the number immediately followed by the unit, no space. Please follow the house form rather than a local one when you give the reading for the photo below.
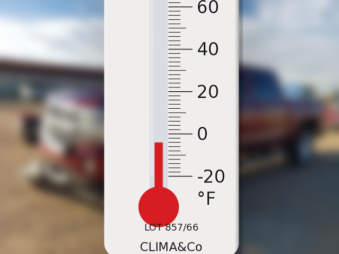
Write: -4°F
